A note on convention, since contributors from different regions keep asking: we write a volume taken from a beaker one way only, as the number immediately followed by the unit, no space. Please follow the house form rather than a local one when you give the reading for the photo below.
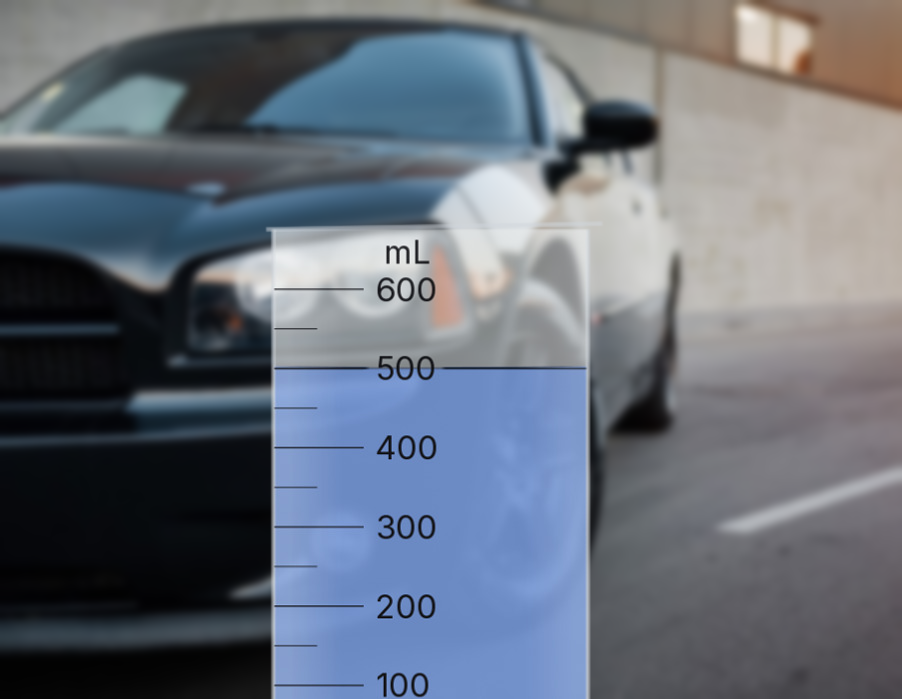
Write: 500mL
